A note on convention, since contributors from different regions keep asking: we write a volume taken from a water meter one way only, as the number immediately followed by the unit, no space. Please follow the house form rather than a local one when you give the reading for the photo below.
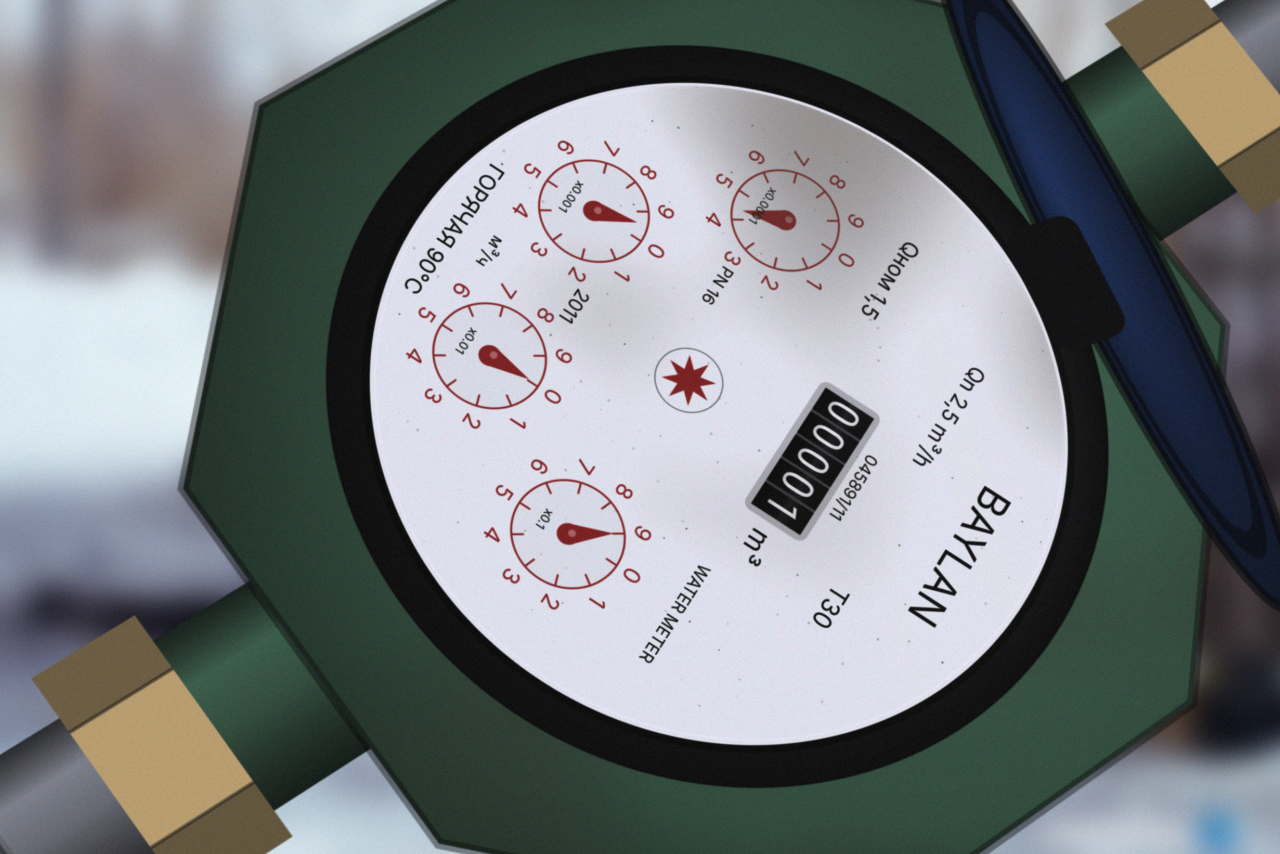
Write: 1.8994m³
